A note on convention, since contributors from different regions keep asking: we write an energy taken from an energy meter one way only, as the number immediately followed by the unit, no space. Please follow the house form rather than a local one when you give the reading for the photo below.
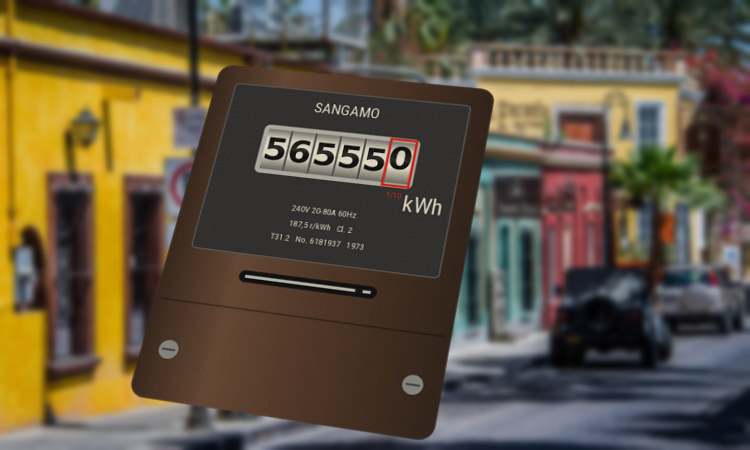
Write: 56555.0kWh
